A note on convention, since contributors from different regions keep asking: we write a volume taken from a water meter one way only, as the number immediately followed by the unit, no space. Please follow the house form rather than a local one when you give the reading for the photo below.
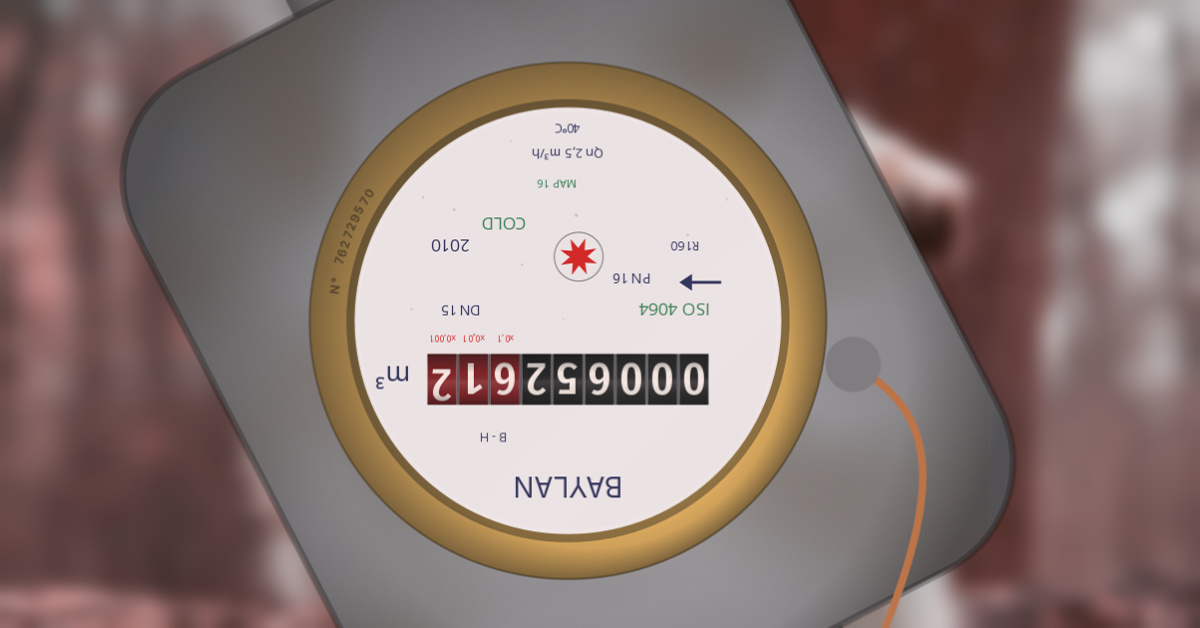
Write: 652.612m³
